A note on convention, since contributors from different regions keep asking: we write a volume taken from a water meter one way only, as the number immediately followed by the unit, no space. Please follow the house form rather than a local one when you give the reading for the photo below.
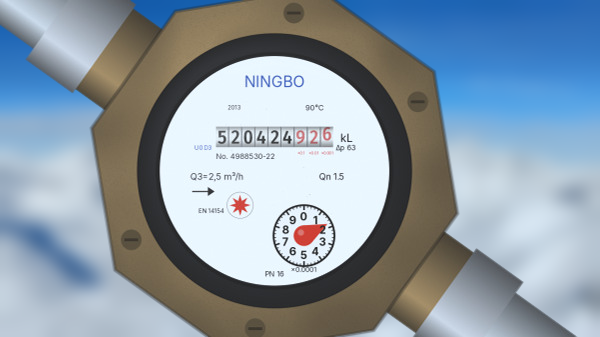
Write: 520424.9261kL
